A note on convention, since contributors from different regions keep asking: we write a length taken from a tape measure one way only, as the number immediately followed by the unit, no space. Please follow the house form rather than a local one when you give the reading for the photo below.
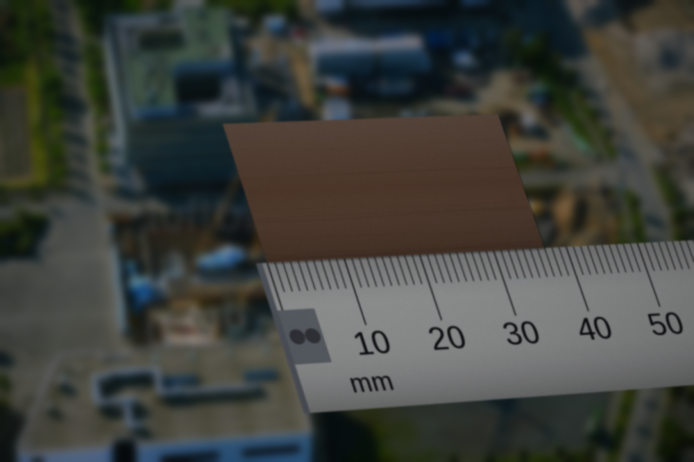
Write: 37mm
